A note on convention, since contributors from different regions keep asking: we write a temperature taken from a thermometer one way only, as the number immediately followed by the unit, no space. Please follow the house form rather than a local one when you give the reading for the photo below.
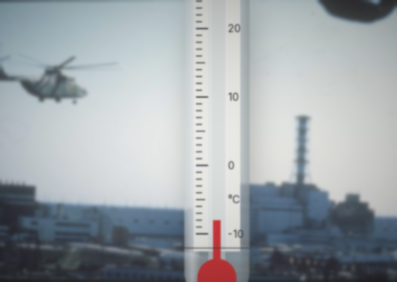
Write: -8°C
